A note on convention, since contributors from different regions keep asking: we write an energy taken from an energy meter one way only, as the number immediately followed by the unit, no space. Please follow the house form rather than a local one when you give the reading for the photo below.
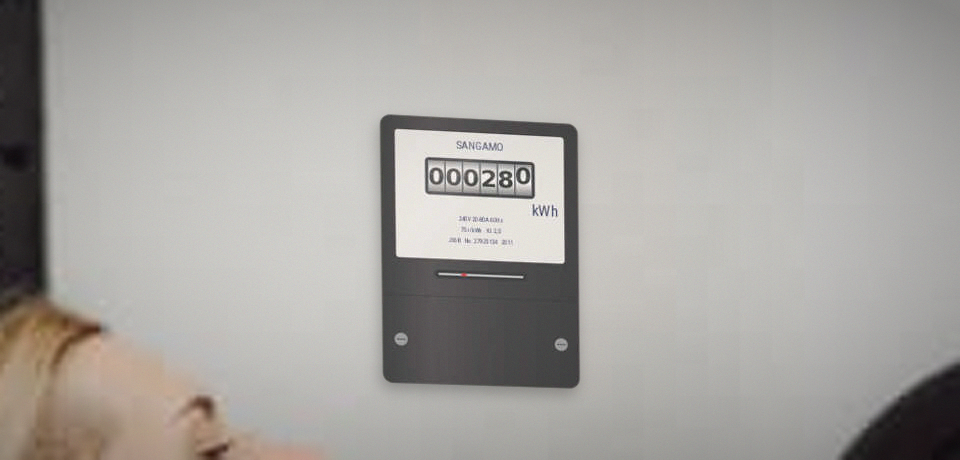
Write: 280kWh
